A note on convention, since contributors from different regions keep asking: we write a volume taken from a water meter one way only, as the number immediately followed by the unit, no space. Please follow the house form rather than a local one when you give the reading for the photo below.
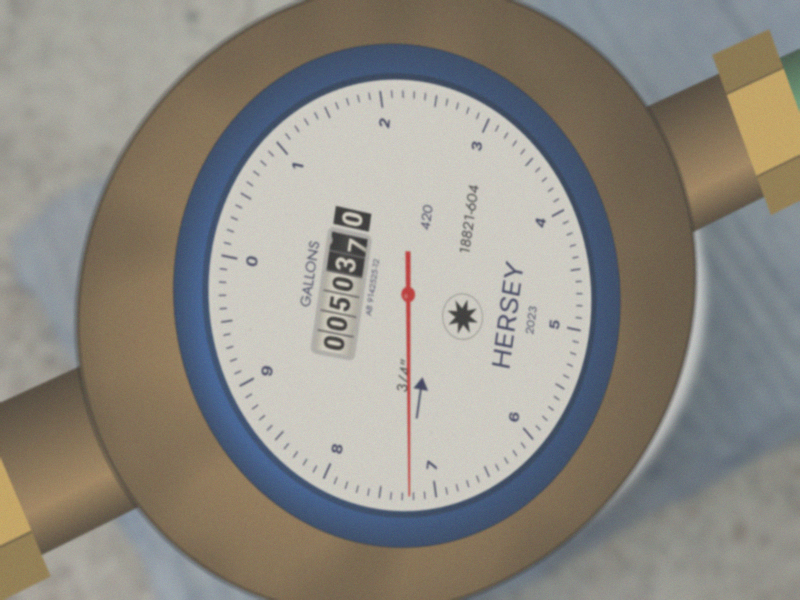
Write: 50367.2gal
